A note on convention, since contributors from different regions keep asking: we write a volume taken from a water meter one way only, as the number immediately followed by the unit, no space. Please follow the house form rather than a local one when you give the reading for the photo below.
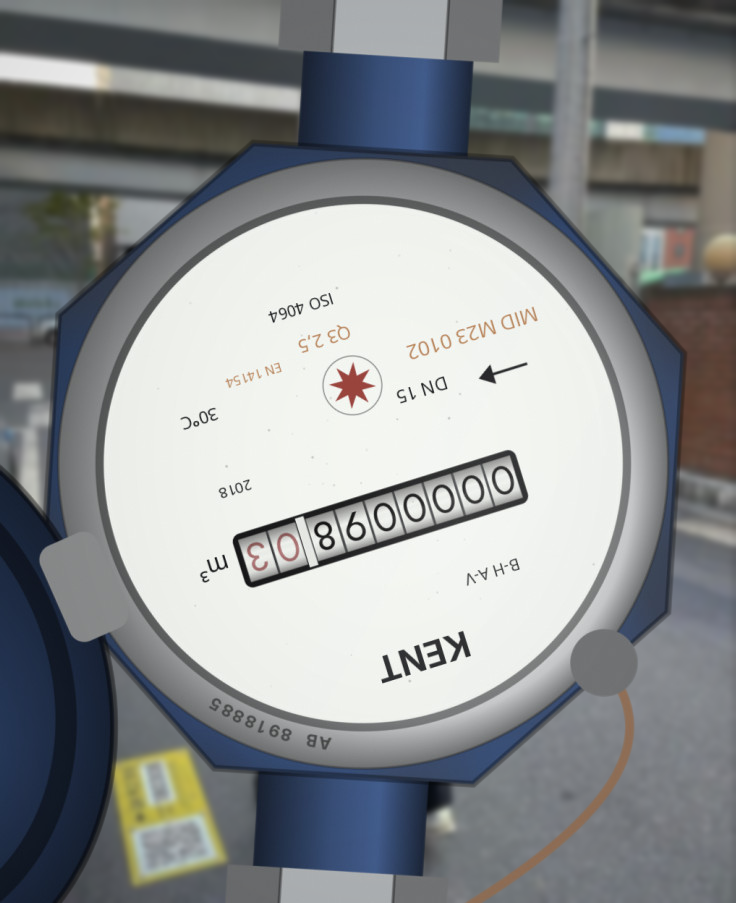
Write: 98.03m³
